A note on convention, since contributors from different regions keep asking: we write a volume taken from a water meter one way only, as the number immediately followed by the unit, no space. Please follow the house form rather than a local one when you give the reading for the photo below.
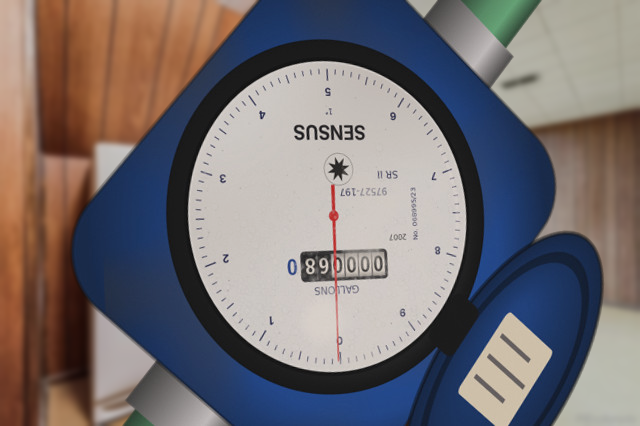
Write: 680.0gal
